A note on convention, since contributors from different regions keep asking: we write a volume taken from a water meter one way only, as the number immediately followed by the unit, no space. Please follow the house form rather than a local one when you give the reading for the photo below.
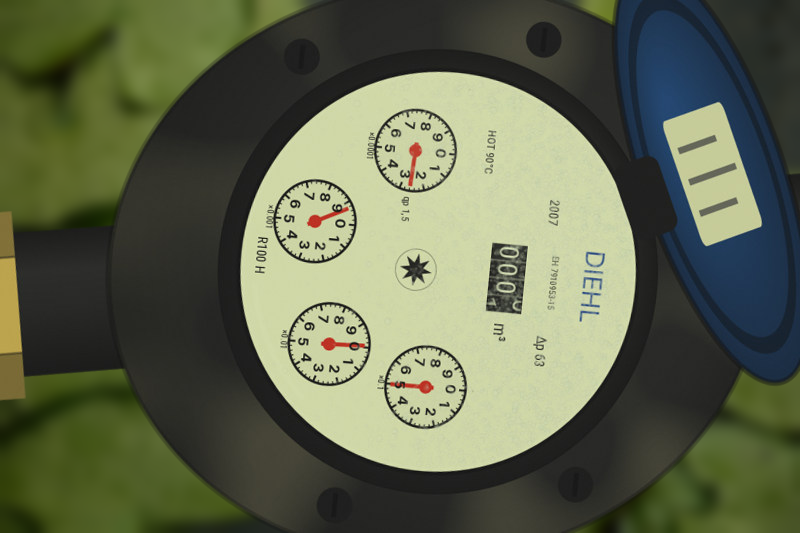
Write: 0.4992m³
